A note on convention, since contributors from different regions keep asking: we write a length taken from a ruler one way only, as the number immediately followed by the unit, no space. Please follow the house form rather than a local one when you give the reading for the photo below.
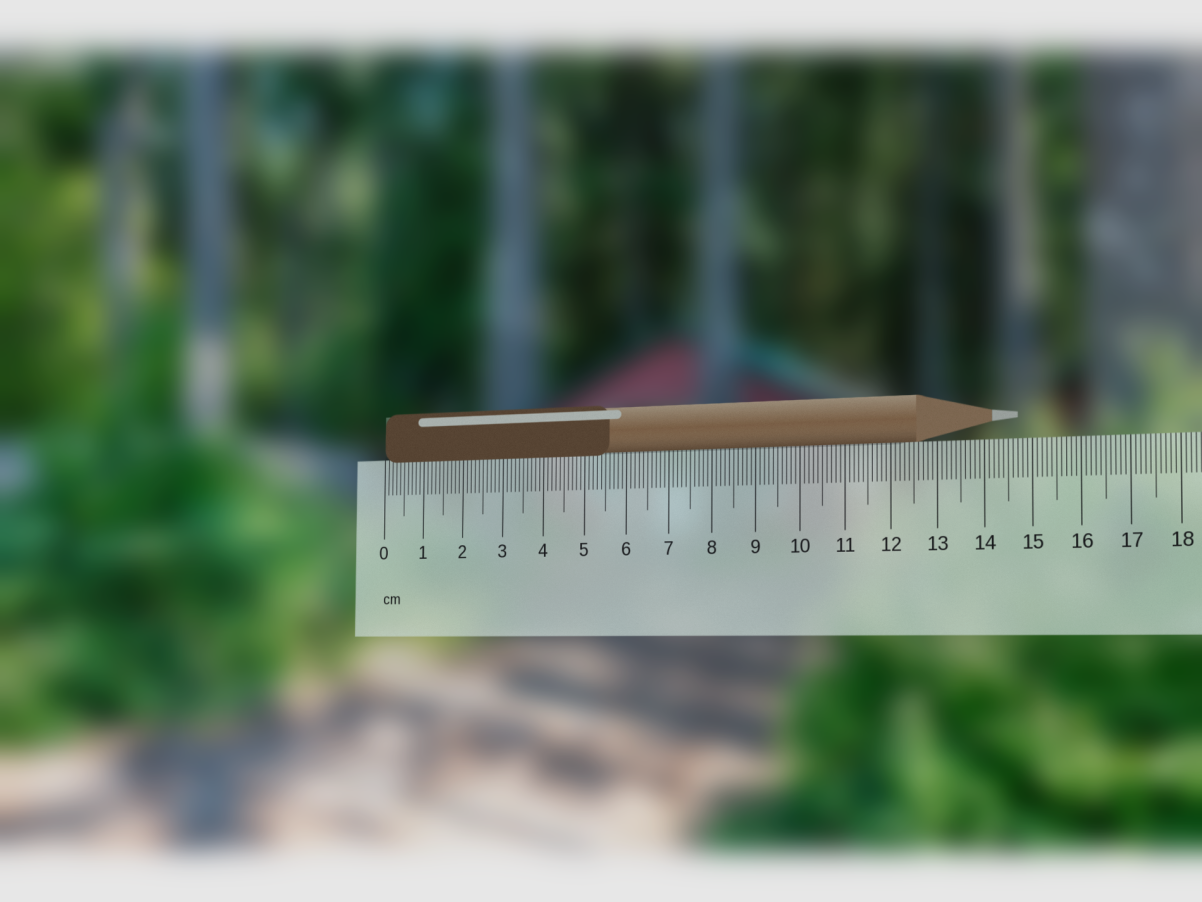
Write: 14.7cm
